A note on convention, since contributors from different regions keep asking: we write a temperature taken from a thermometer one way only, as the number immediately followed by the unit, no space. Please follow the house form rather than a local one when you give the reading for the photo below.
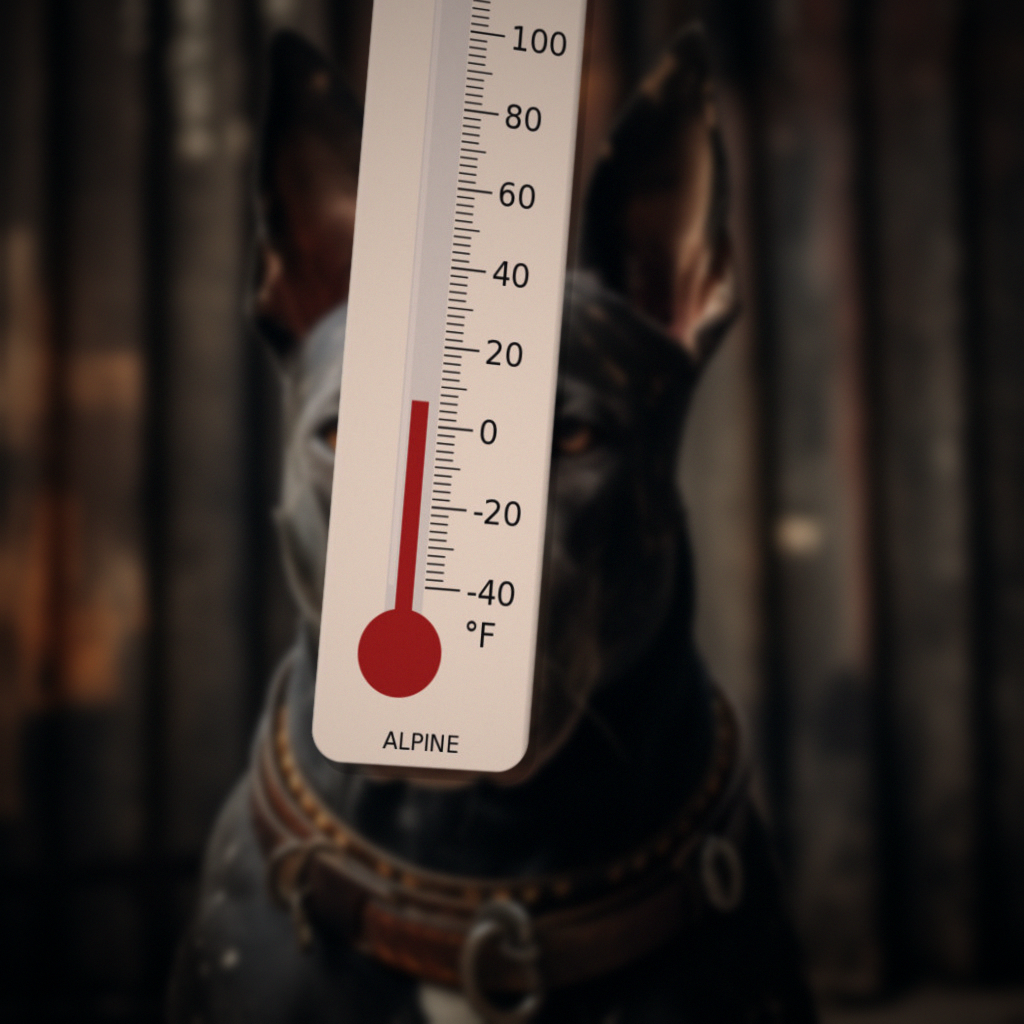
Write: 6°F
